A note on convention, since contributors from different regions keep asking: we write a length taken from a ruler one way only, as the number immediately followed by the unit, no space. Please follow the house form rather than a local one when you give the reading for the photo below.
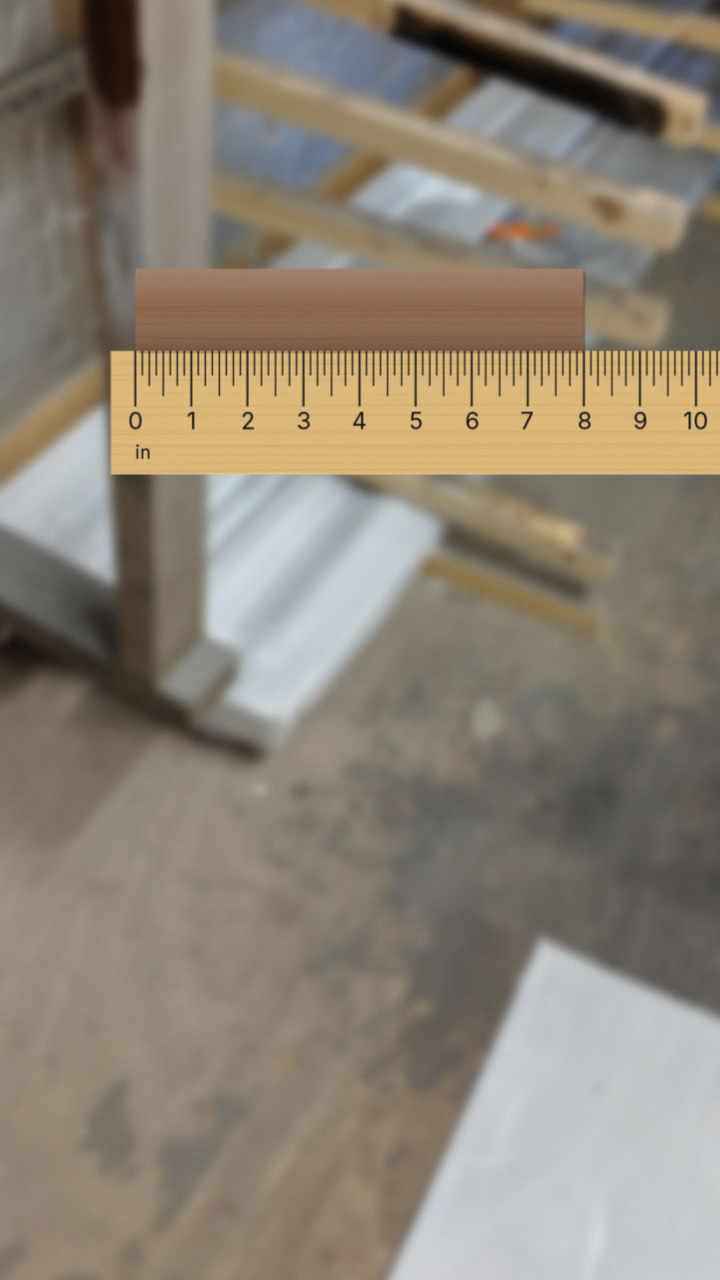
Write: 8in
